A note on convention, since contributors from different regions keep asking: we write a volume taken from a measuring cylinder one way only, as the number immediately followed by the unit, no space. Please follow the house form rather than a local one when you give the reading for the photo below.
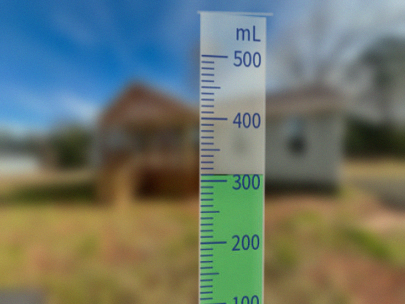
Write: 310mL
